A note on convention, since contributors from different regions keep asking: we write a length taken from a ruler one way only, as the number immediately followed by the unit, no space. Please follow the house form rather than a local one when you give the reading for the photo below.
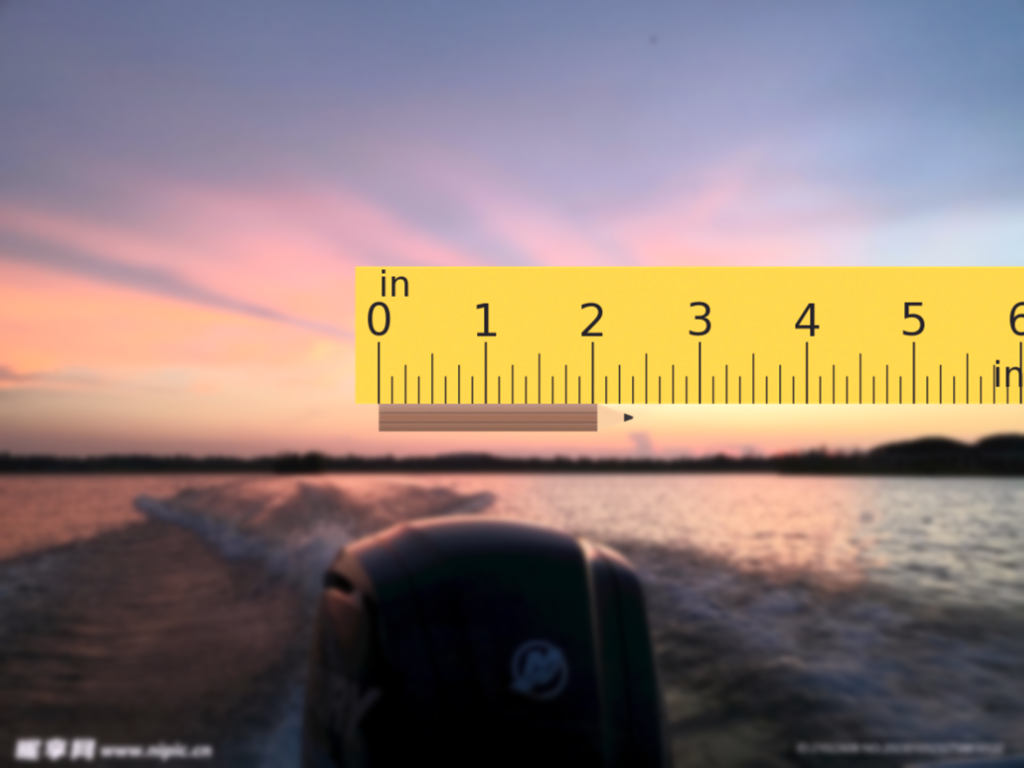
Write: 2.375in
